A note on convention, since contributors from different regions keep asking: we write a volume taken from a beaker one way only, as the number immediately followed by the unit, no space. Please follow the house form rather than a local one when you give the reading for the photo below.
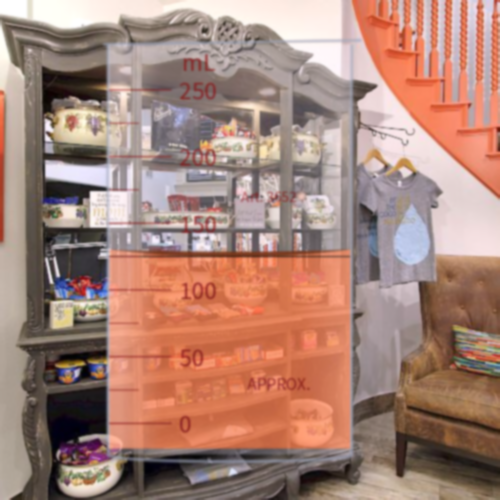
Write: 125mL
